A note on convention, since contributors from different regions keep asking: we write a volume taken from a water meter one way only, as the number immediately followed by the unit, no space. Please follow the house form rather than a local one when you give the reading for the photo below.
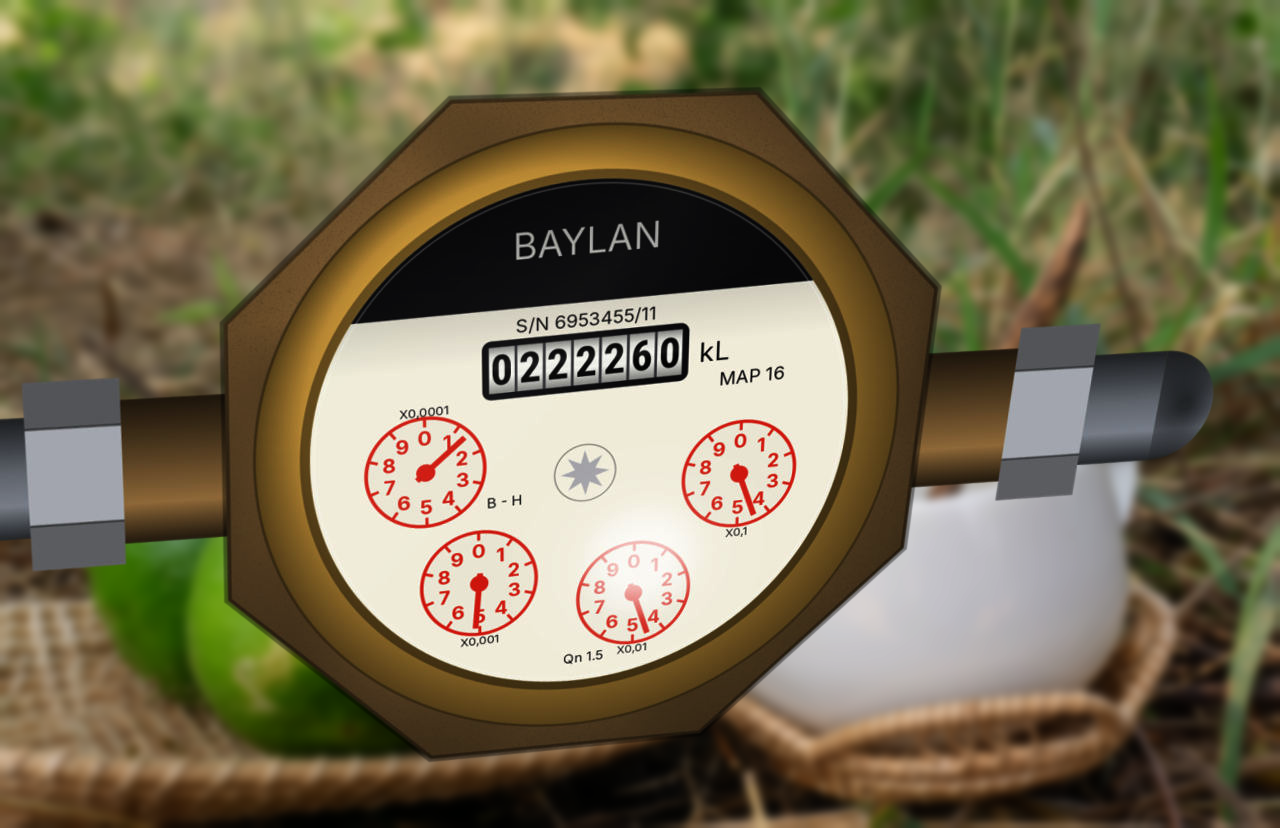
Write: 222260.4451kL
